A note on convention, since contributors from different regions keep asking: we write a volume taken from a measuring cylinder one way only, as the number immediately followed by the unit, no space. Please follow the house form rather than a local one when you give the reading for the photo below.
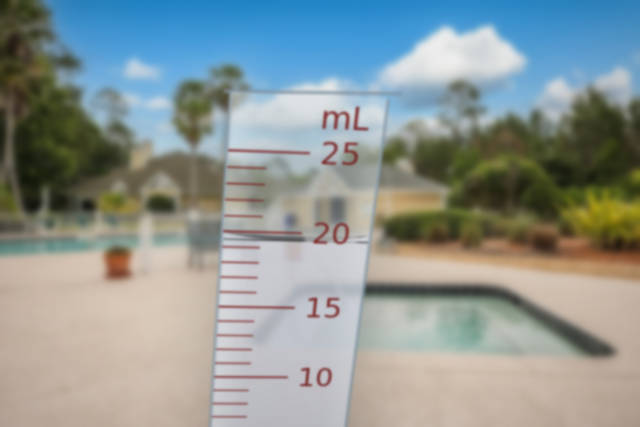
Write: 19.5mL
